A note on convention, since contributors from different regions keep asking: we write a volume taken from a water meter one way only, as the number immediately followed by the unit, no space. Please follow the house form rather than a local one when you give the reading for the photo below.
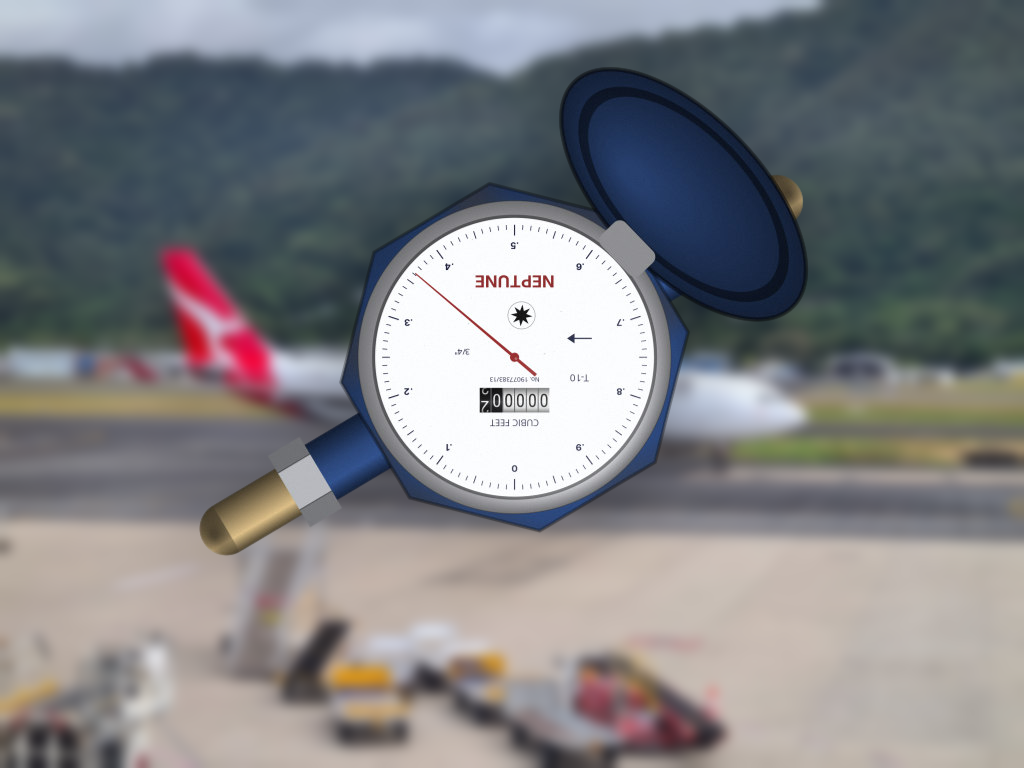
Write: 2.36ft³
